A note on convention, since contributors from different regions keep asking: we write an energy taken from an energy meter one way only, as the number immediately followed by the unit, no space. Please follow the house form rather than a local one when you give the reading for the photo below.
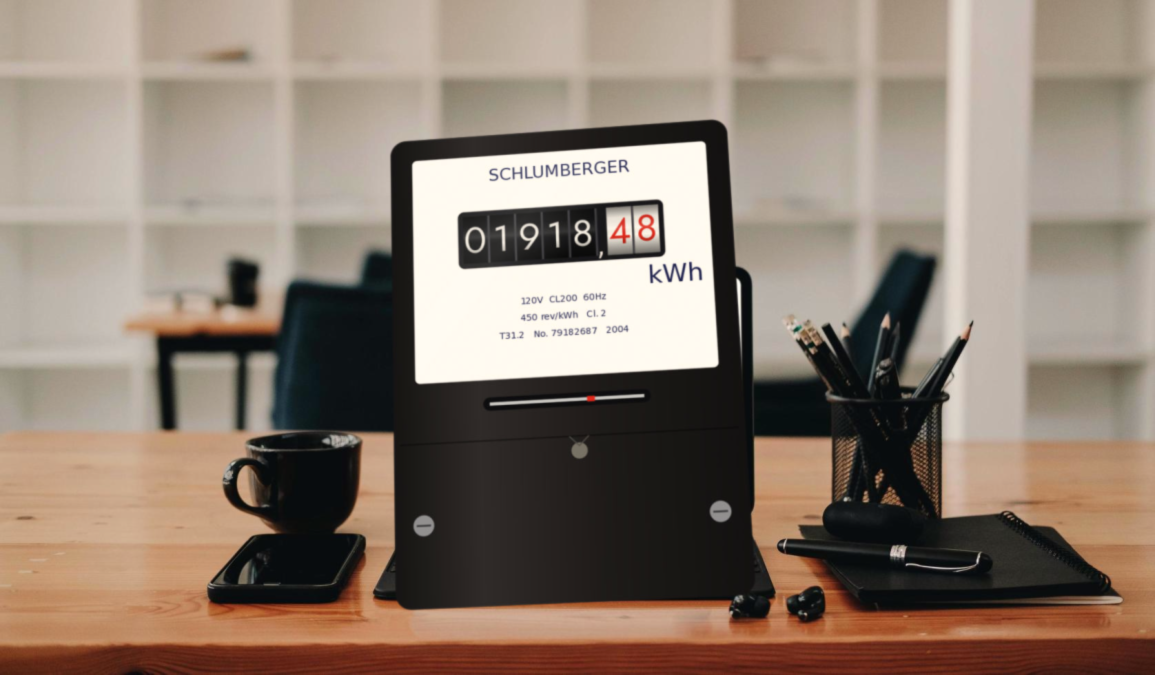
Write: 1918.48kWh
